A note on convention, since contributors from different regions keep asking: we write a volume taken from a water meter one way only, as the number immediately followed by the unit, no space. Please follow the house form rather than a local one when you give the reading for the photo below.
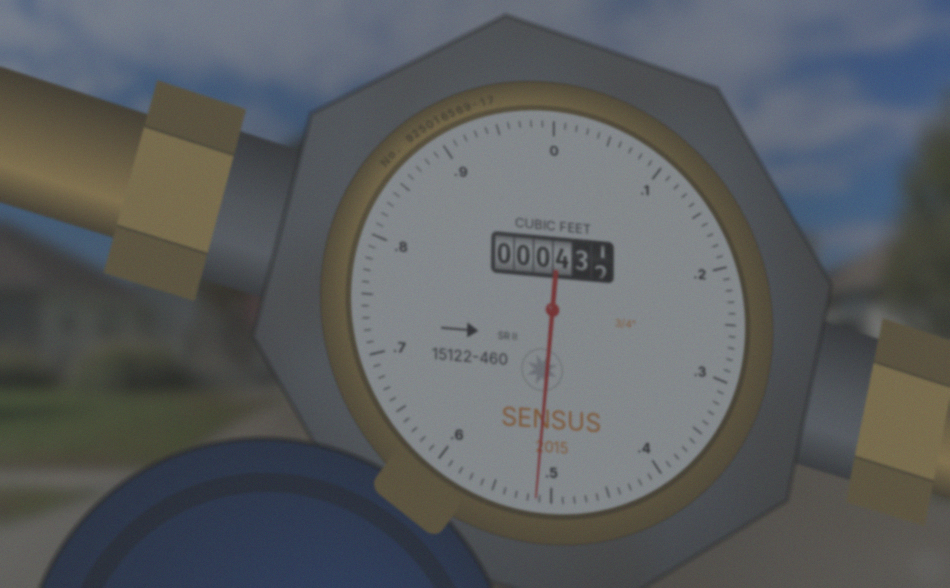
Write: 431.51ft³
